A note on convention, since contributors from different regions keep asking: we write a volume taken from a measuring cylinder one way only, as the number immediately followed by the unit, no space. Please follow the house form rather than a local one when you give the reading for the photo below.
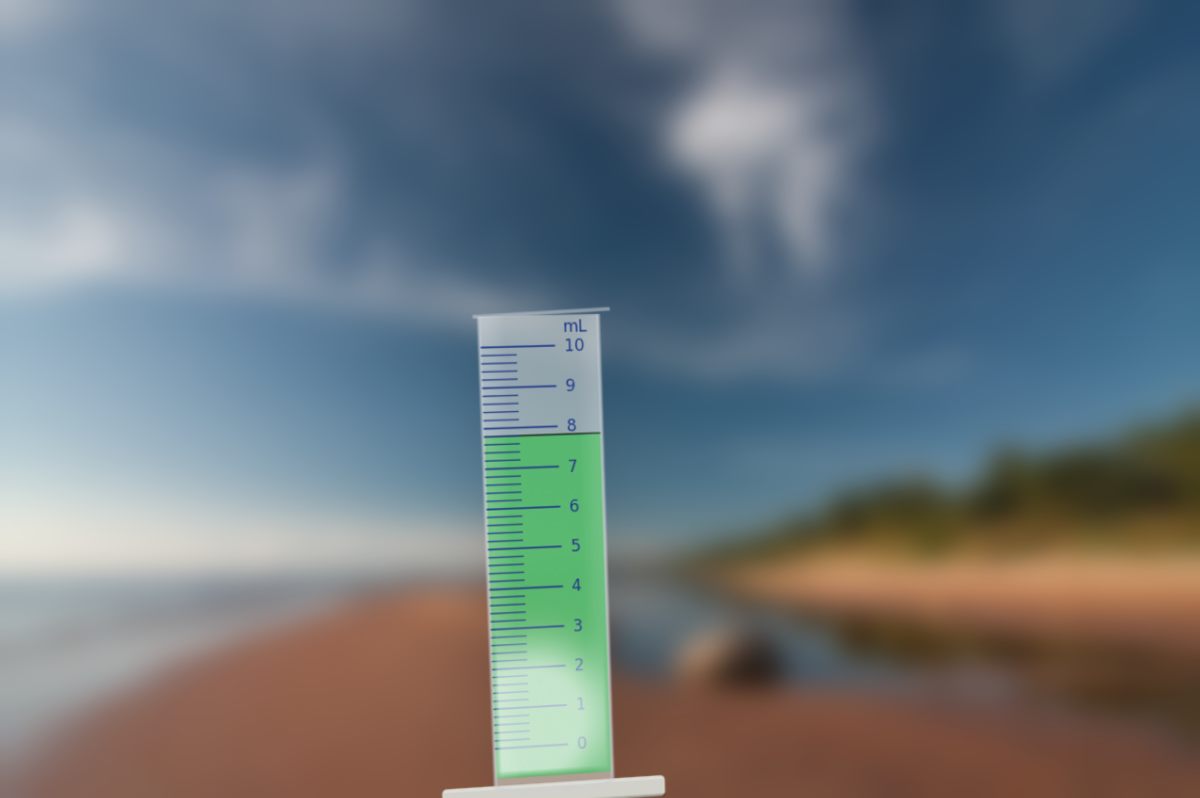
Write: 7.8mL
